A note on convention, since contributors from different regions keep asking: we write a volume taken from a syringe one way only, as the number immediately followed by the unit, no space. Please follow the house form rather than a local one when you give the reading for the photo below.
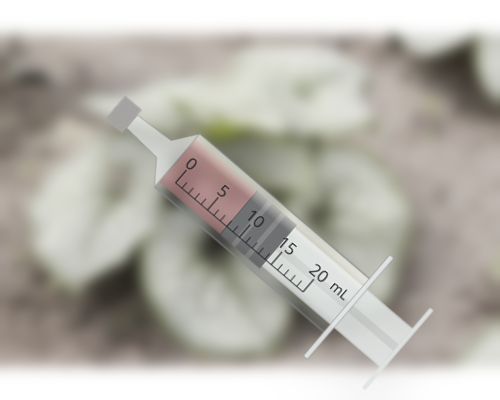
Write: 8mL
